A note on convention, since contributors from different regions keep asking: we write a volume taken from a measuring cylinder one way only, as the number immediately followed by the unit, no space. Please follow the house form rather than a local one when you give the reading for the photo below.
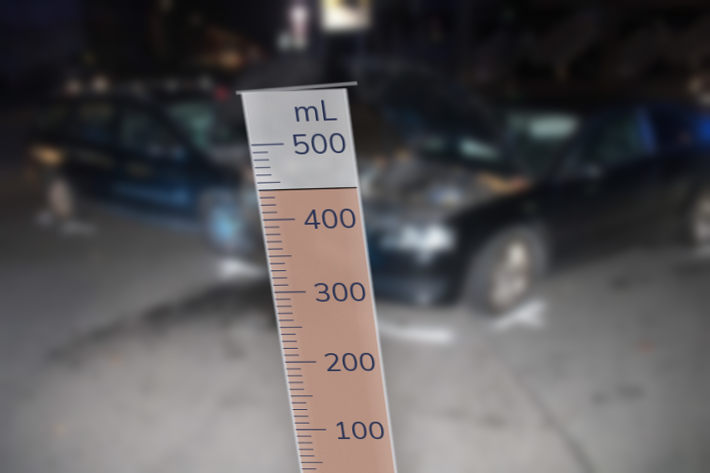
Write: 440mL
